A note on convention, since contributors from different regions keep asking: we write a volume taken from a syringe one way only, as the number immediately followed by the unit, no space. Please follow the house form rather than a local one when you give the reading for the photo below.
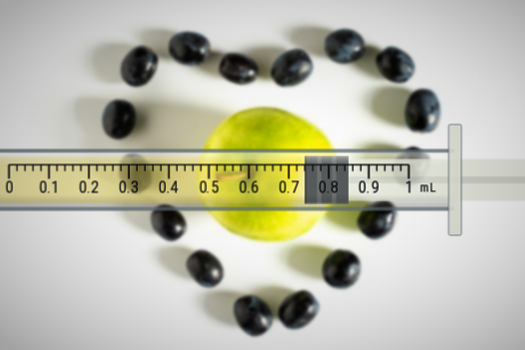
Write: 0.74mL
